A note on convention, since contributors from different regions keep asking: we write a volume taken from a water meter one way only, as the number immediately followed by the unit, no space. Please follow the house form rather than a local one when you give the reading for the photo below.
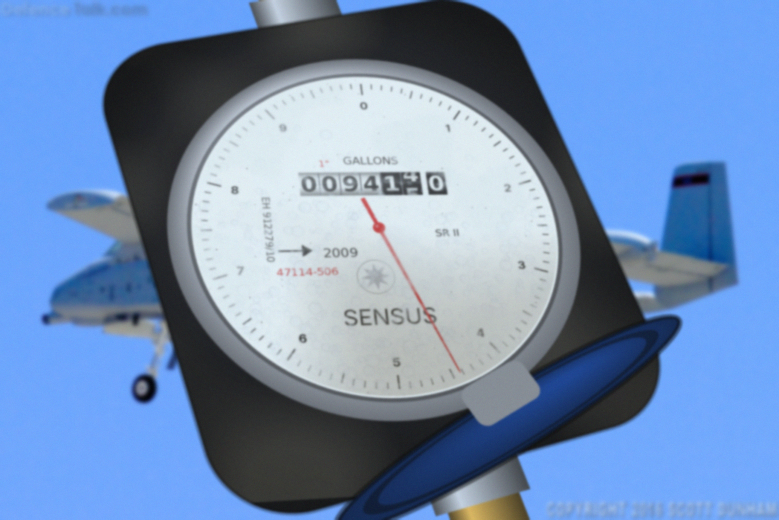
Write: 94144.4gal
